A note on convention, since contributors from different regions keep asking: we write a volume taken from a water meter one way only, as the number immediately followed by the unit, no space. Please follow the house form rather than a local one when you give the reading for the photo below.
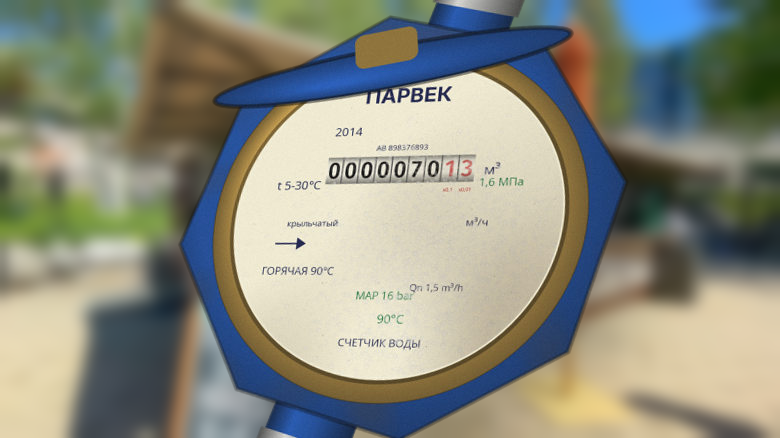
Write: 70.13m³
